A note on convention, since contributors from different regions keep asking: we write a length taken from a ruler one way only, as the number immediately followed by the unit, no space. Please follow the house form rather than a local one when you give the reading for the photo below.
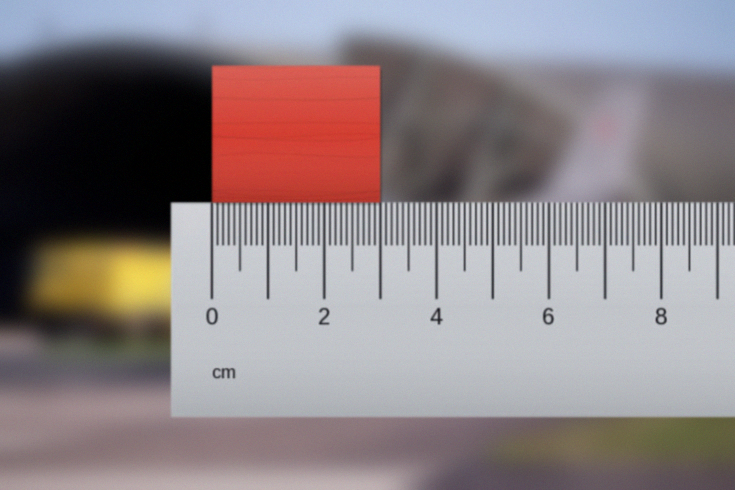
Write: 3cm
